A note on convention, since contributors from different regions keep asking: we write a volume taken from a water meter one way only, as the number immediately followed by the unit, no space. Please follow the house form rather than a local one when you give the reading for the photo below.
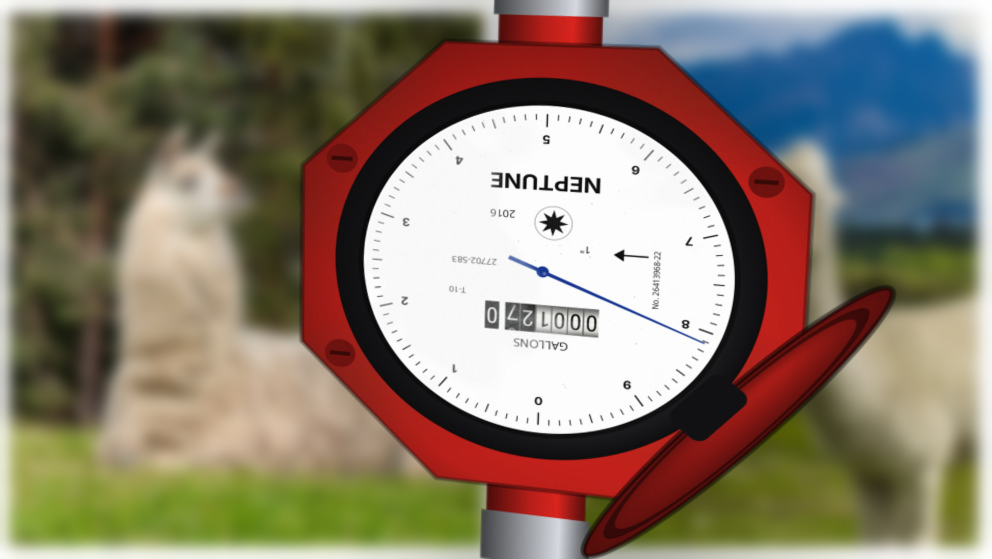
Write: 1268.1gal
